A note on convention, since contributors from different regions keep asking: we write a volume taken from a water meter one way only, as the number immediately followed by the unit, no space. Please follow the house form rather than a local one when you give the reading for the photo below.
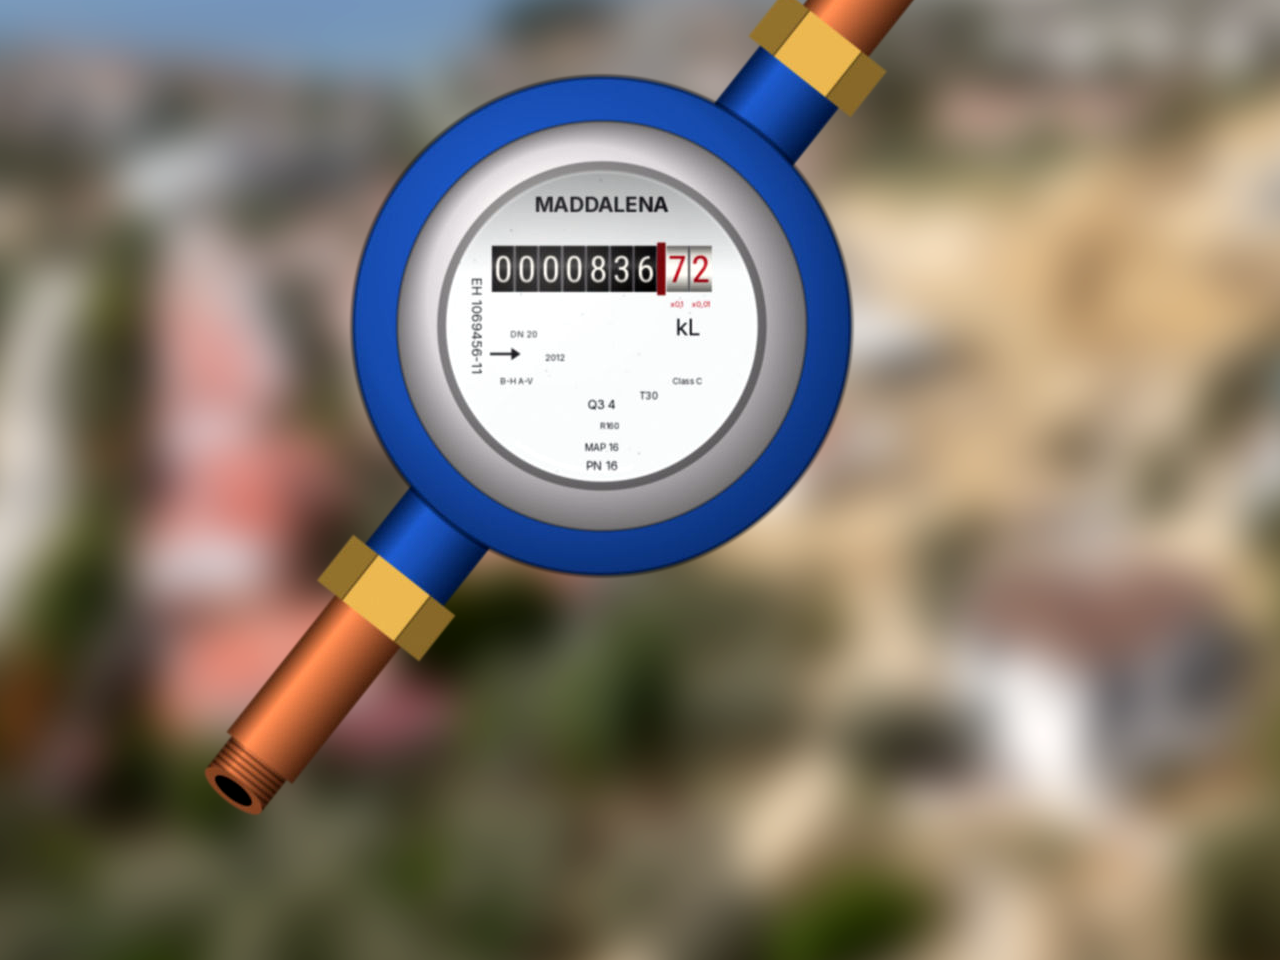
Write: 836.72kL
